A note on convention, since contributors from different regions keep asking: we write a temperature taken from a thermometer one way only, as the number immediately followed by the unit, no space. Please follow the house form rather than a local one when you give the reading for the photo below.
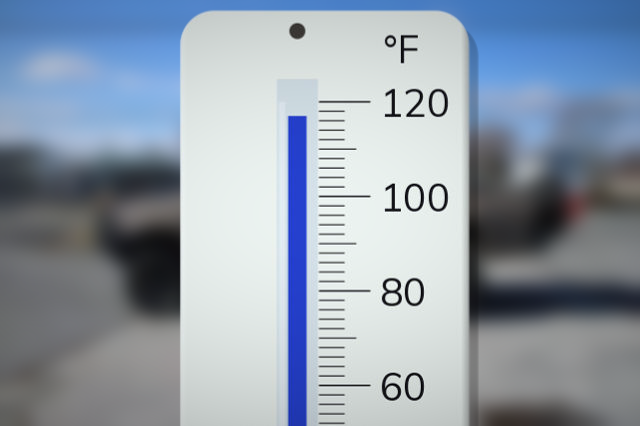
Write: 117°F
